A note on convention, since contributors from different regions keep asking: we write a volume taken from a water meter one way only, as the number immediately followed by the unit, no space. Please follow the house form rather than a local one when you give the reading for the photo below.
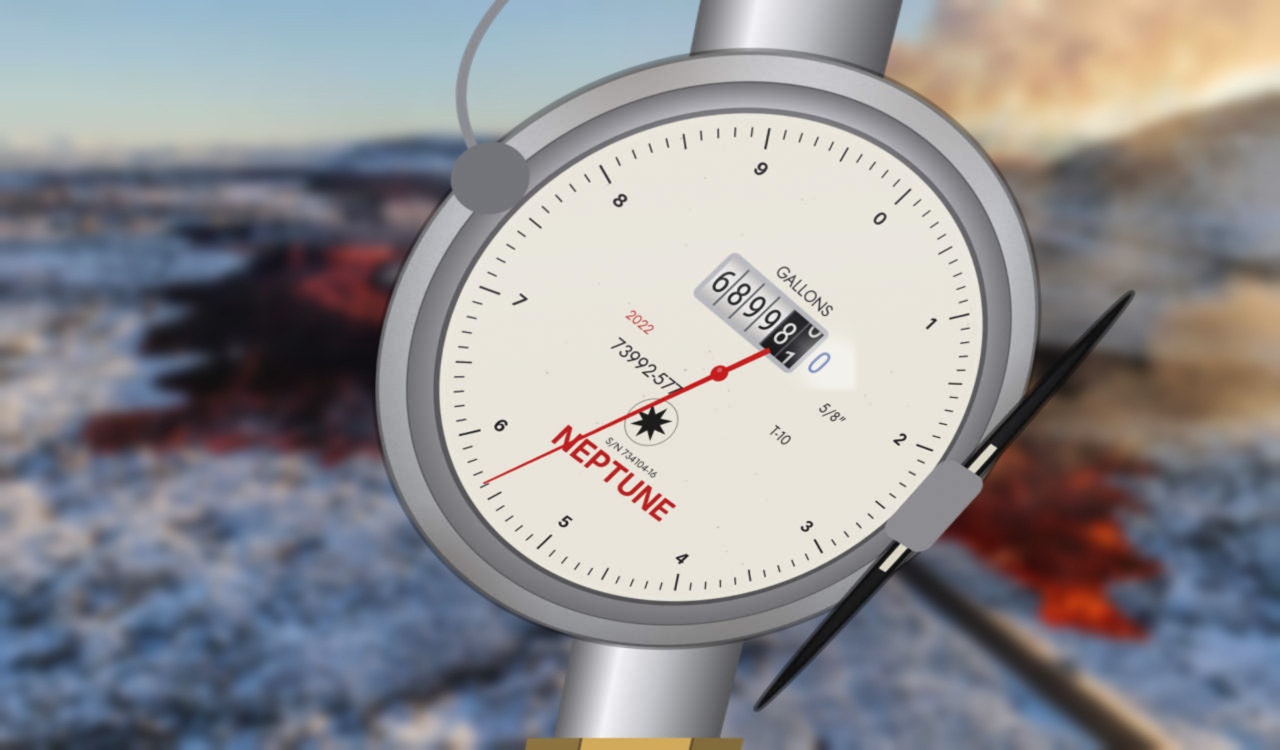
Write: 6899805.6gal
